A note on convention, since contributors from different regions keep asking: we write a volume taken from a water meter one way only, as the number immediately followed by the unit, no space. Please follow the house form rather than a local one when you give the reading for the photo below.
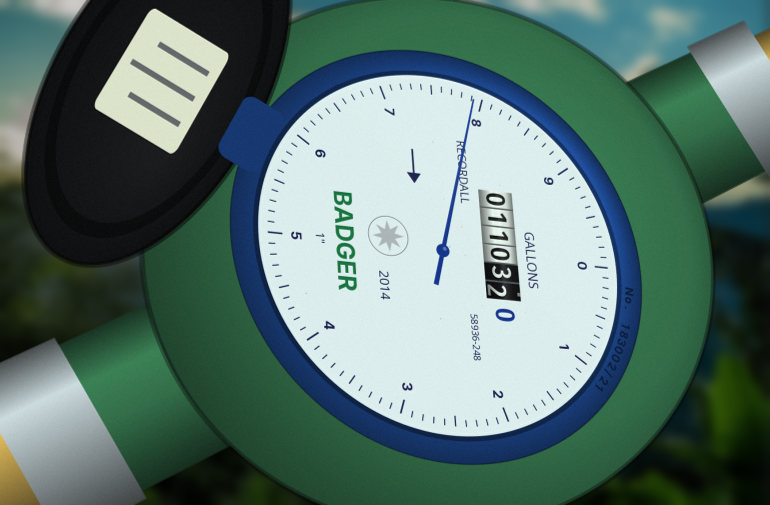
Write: 110317.9gal
